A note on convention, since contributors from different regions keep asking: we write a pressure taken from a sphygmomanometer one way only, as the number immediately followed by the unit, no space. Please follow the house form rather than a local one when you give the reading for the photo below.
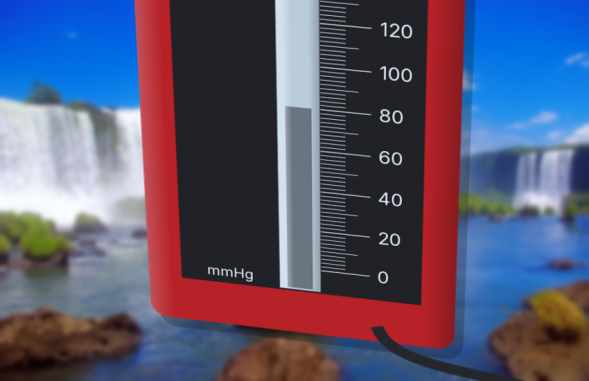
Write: 80mmHg
